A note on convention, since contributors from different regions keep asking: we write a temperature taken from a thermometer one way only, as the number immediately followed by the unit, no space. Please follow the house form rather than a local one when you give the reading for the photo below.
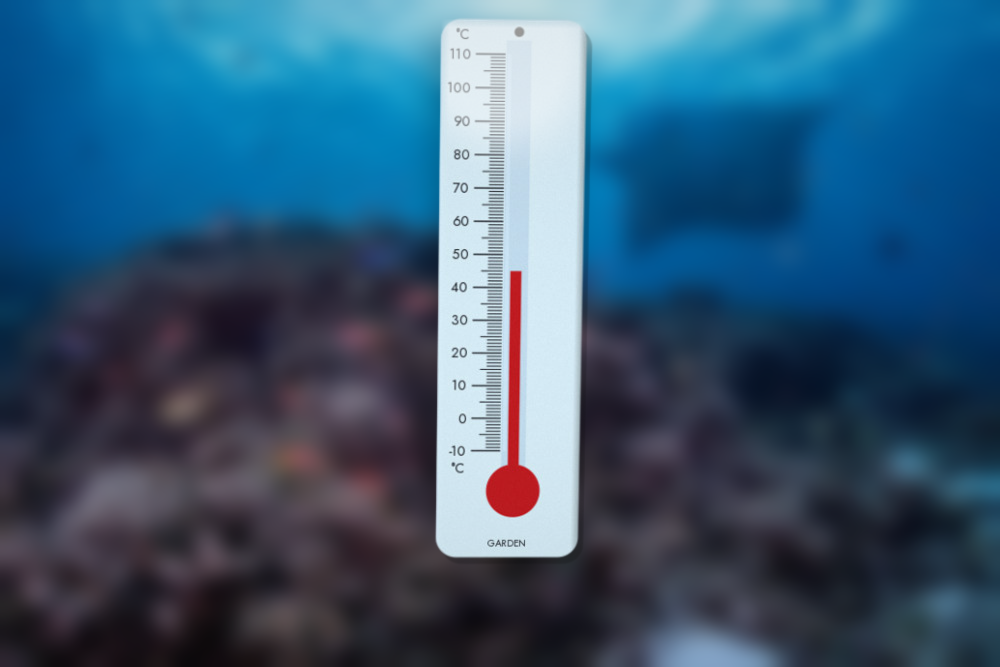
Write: 45°C
